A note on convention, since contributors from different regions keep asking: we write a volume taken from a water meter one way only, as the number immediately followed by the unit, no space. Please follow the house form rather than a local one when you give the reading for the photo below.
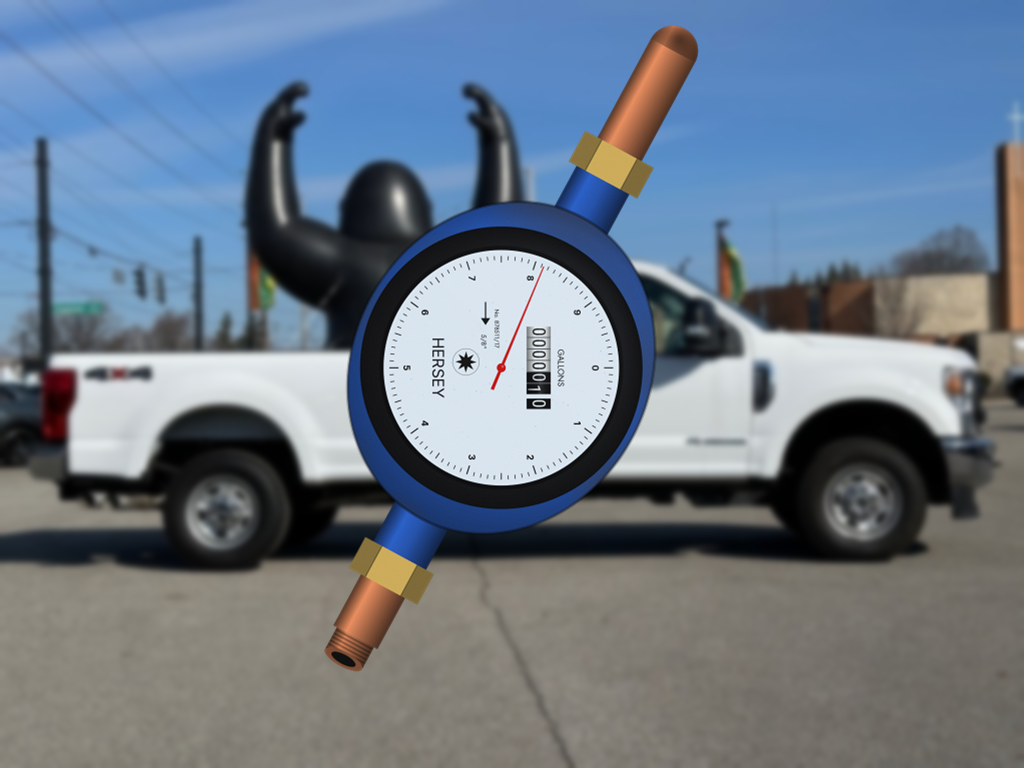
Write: 8.1gal
